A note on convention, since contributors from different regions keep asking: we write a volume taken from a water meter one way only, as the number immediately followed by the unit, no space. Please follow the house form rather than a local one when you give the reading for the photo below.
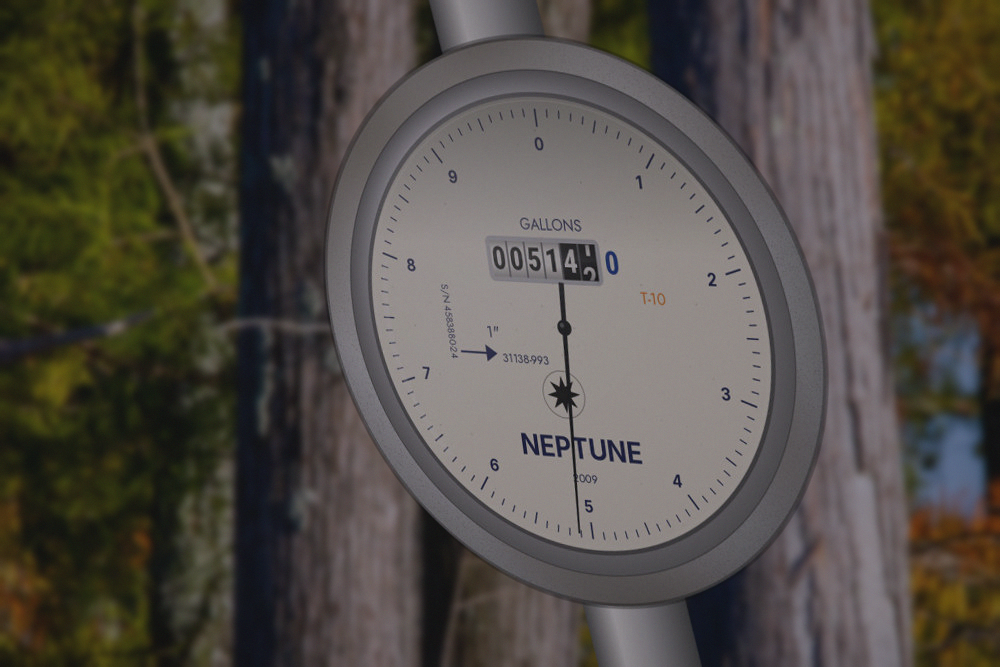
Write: 51415.1gal
